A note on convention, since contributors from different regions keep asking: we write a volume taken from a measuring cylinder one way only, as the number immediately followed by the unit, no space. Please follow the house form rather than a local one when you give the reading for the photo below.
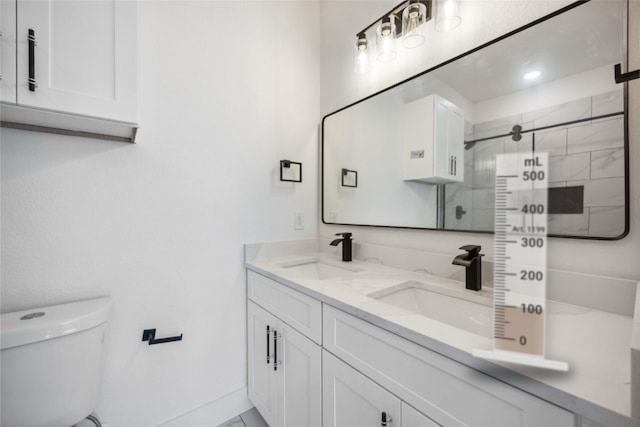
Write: 100mL
